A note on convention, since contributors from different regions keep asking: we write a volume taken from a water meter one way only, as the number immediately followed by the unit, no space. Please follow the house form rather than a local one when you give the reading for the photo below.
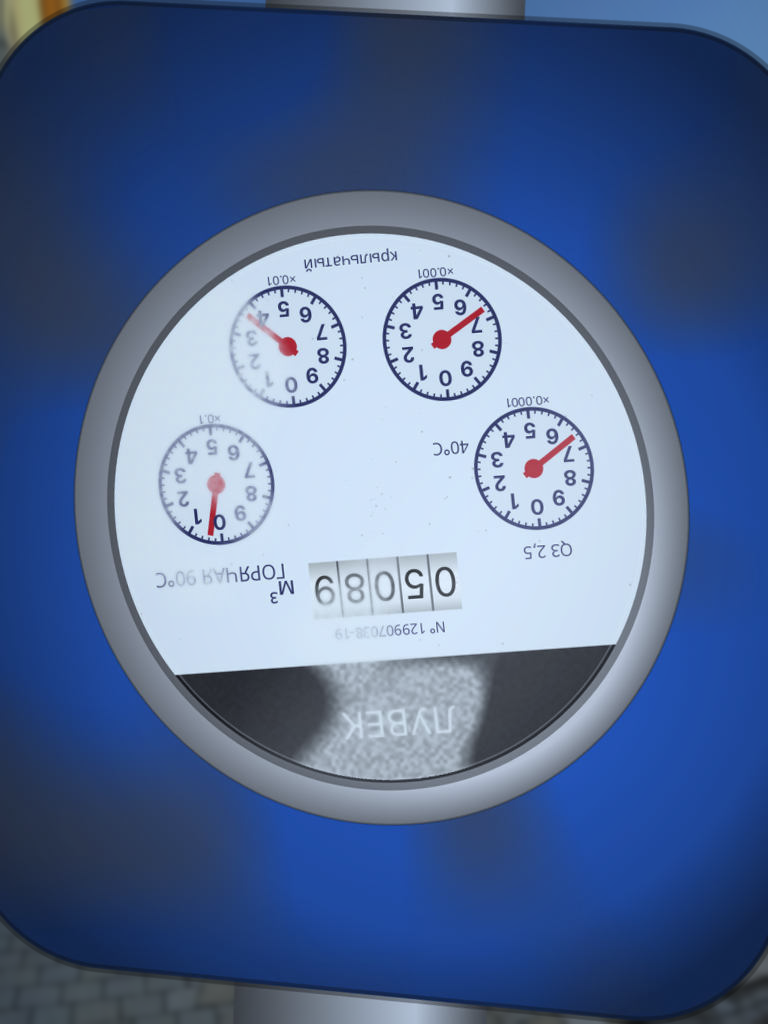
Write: 5089.0366m³
